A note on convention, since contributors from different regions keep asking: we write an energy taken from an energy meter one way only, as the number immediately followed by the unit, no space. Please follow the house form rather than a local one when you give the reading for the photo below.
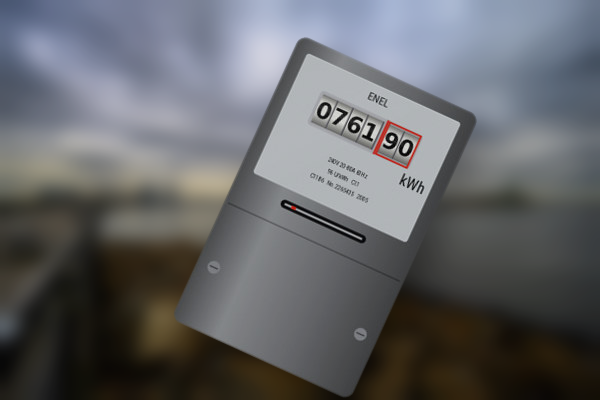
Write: 761.90kWh
